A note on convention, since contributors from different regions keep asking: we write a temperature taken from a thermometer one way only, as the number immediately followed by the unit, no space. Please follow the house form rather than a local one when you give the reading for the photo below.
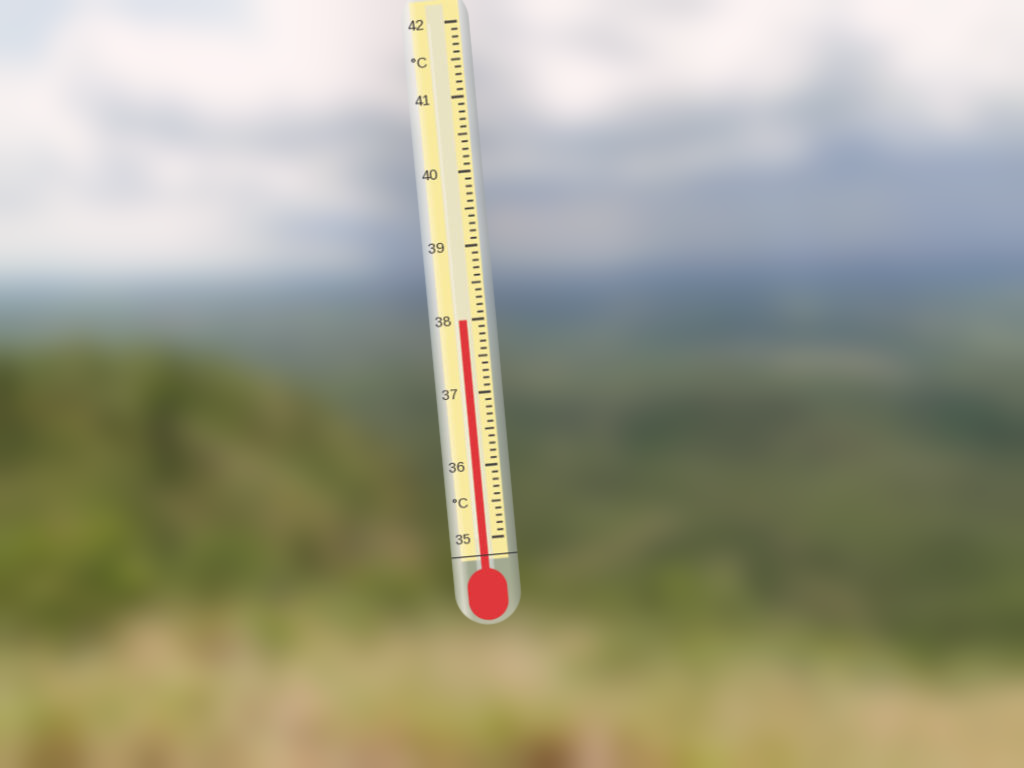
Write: 38°C
